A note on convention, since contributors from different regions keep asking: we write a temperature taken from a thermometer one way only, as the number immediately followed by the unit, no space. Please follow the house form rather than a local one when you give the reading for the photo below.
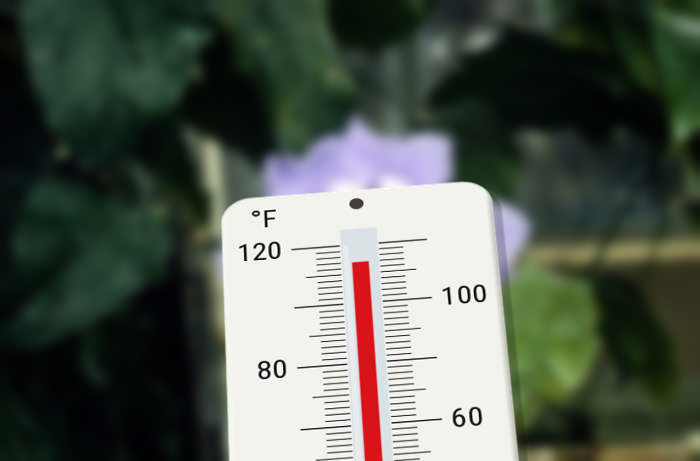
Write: 114°F
